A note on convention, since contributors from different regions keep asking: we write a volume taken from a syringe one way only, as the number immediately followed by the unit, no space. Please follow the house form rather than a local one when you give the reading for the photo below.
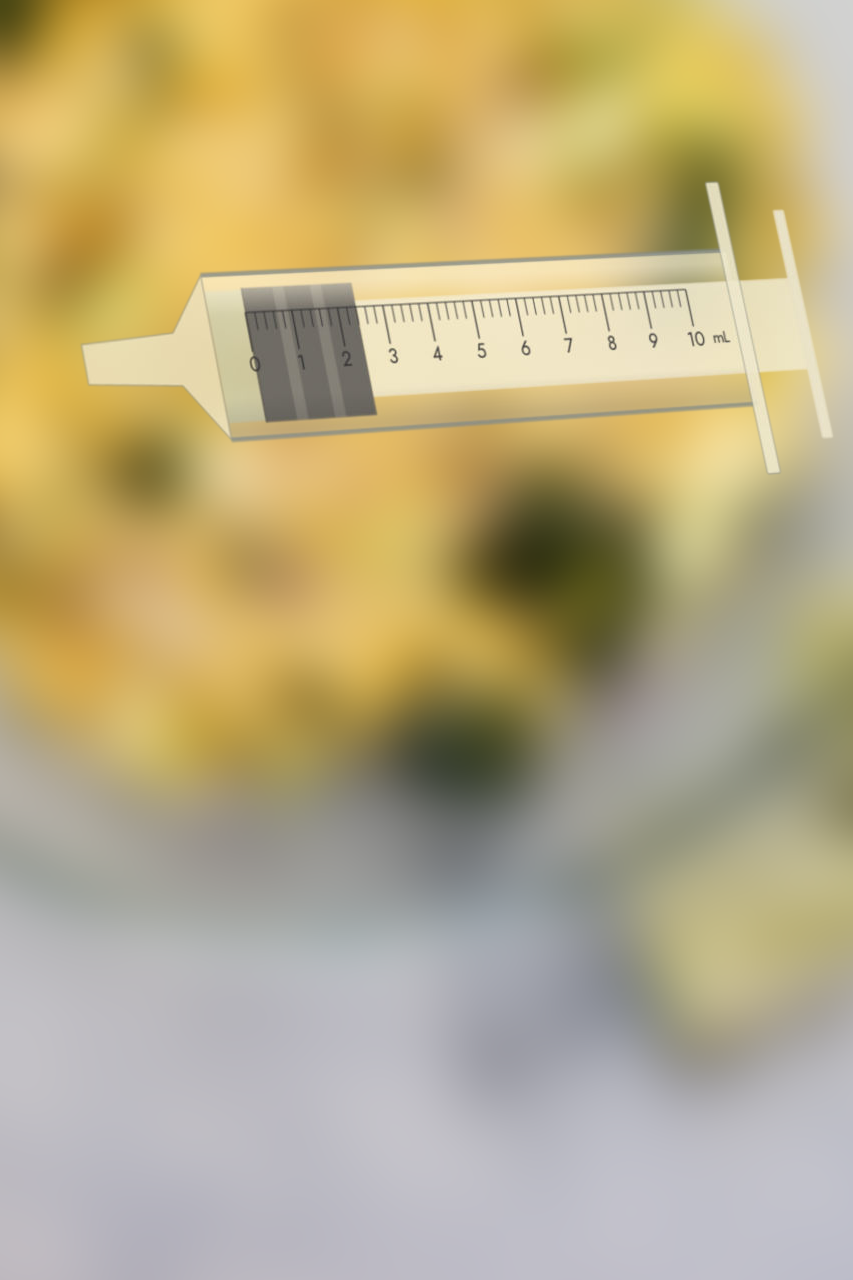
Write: 0mL
